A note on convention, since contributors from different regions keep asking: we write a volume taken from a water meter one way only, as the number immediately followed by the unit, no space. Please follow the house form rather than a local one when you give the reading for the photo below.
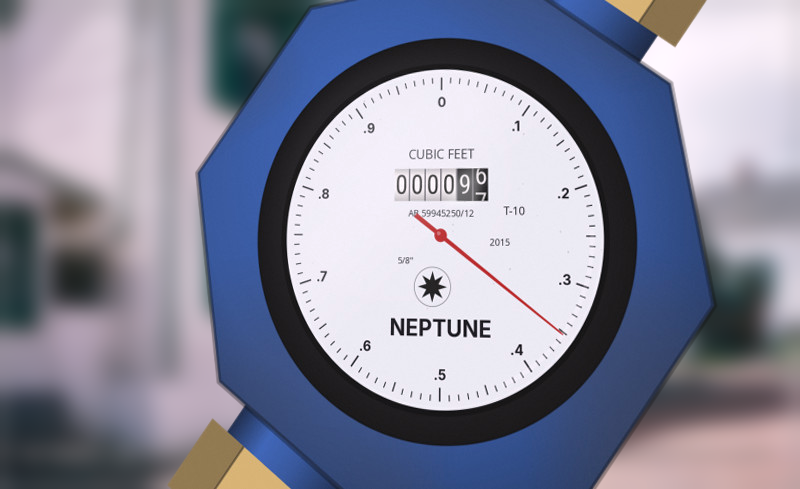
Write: 96.35ft³
